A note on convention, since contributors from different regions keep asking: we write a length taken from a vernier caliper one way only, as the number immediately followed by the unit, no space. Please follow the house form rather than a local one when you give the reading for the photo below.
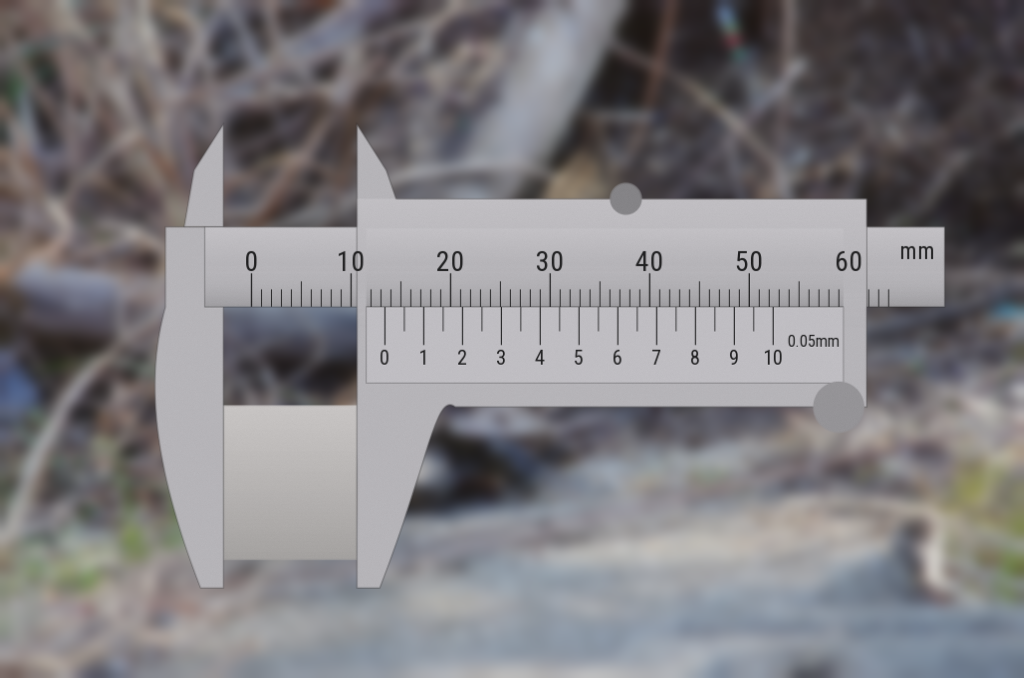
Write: 13.4mm
